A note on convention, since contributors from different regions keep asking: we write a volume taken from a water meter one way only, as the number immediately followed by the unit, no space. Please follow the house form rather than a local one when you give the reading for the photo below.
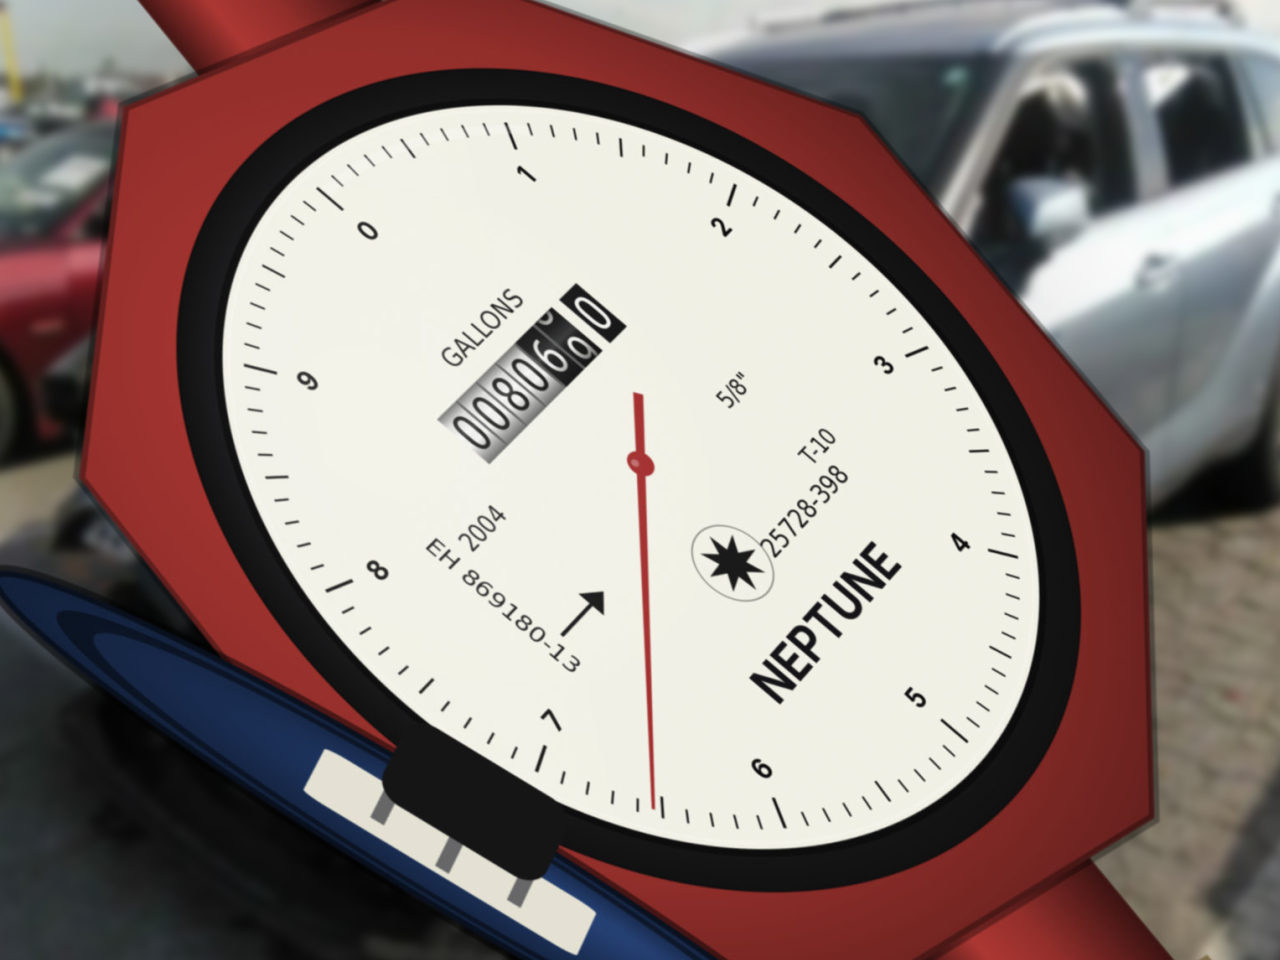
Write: 80686.5gal
